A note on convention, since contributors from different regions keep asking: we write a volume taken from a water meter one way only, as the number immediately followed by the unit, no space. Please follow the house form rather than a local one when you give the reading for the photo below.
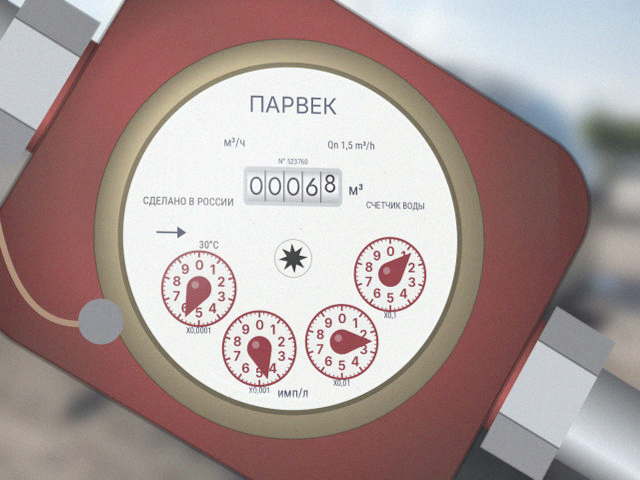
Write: 68.1245m³
